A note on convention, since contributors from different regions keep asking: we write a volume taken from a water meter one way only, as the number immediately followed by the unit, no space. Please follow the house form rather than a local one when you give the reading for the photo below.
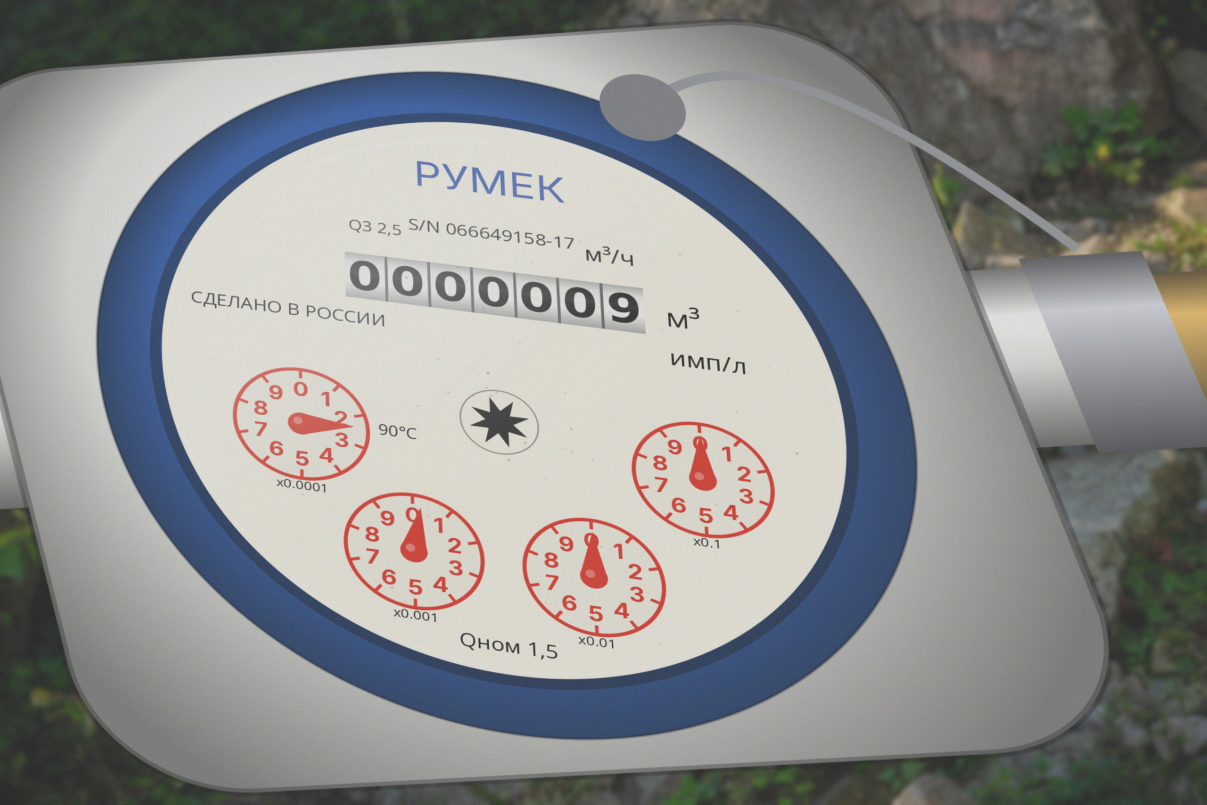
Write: 9.0002m³
